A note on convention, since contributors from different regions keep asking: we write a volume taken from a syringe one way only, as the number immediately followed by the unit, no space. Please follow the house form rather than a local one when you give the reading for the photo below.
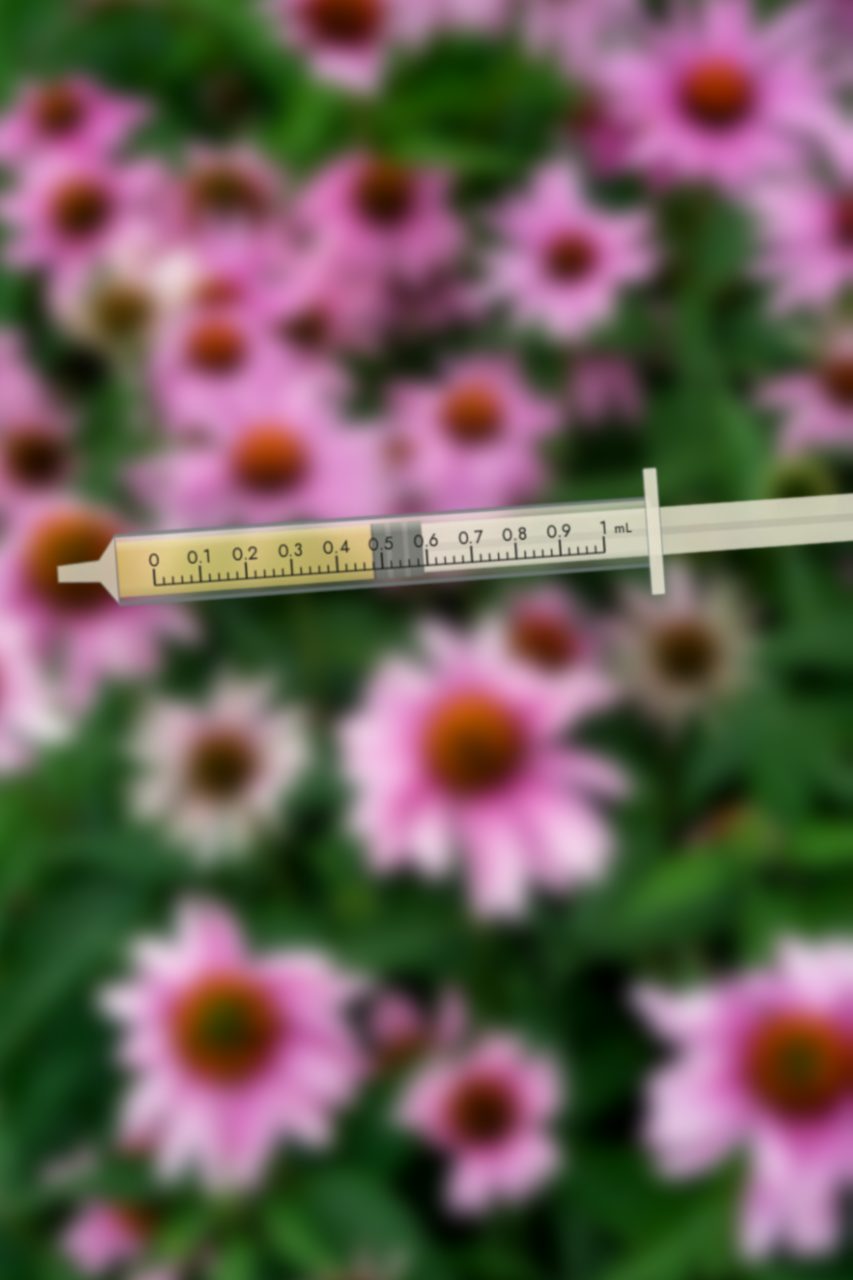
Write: 0.48mL
